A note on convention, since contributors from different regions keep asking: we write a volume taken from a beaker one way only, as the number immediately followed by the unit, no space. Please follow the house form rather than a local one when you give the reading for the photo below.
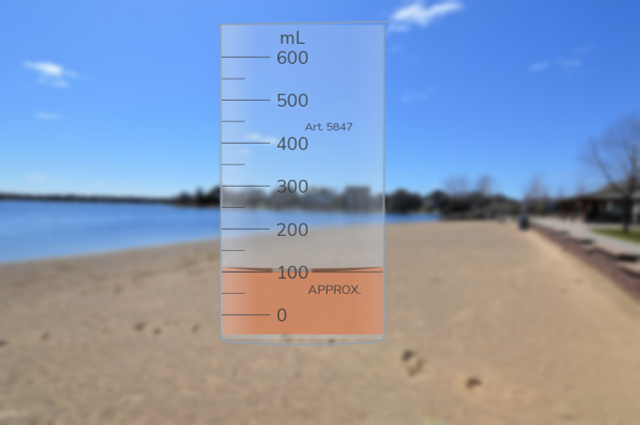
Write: 100mL
